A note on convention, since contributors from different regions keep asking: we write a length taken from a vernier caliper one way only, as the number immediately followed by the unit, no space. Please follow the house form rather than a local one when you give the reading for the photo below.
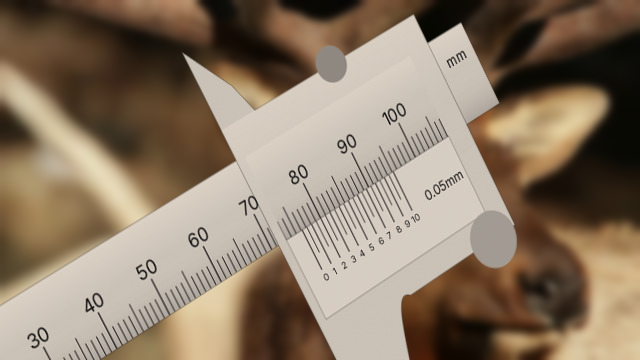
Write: 76.2mm
